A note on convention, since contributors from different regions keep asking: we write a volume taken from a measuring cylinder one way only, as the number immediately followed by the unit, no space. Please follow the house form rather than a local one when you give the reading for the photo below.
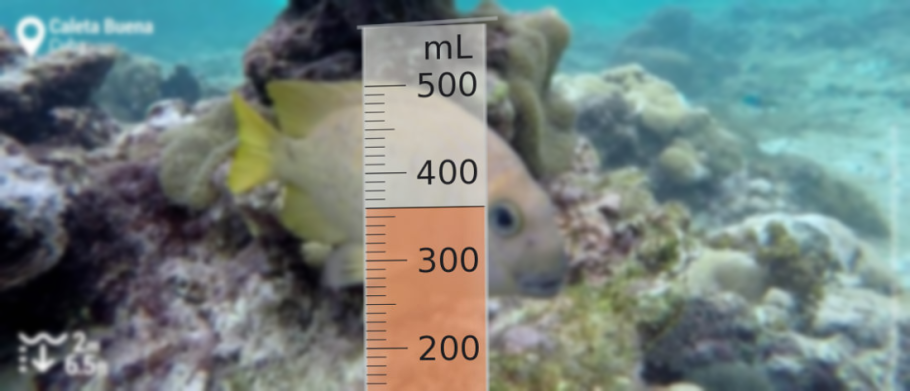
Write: 360mL
